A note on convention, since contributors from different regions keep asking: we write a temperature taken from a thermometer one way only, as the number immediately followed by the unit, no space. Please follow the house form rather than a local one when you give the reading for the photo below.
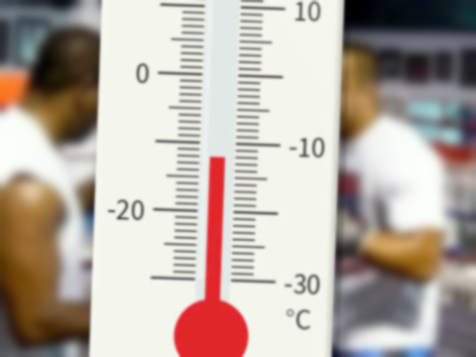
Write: -12°C
